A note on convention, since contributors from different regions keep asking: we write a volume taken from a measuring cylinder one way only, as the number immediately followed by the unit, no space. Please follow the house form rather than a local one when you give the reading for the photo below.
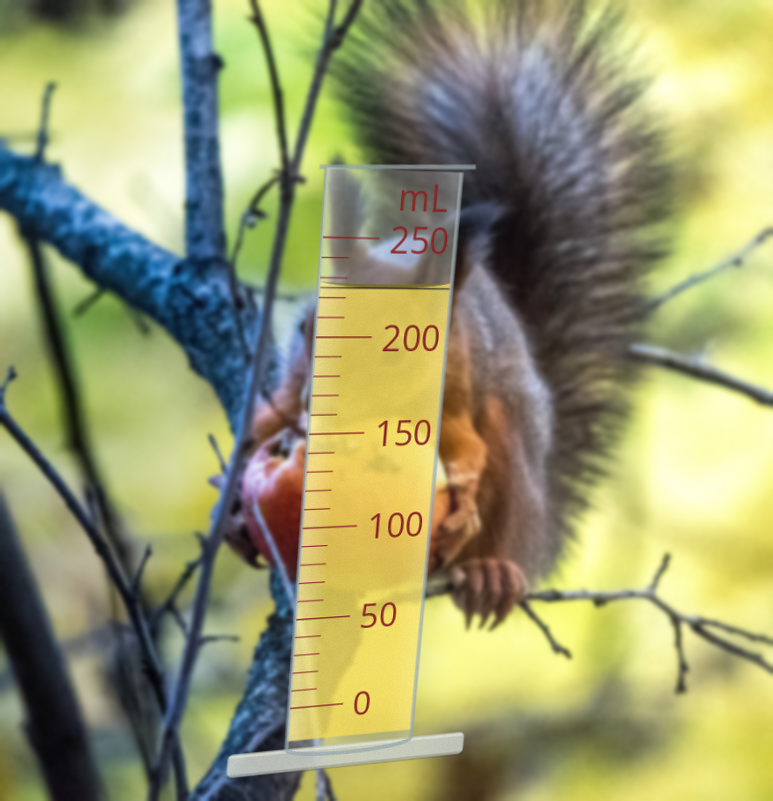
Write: 225mL
